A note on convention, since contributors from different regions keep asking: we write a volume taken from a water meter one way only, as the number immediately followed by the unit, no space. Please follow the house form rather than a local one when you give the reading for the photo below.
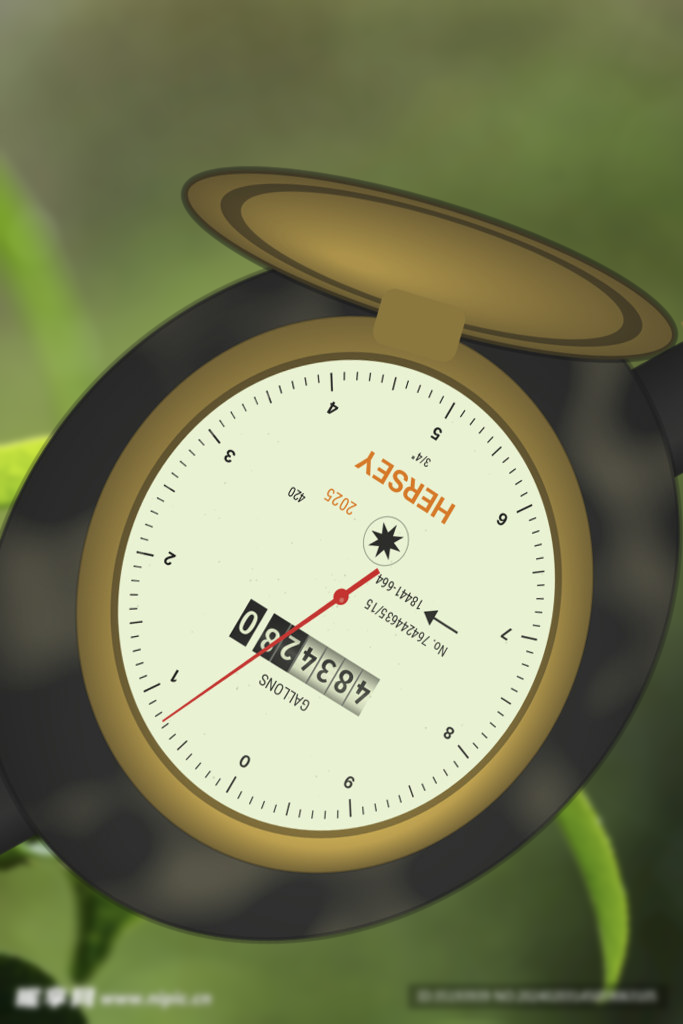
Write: 4834280.7gal
